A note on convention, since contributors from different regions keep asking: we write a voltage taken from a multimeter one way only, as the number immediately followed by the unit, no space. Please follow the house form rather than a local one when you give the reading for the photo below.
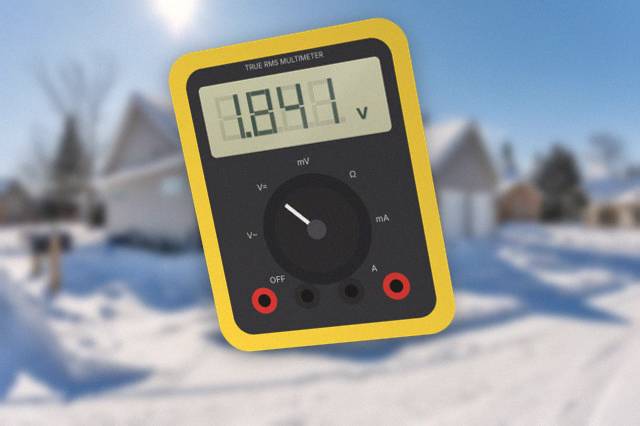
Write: 1.841V
